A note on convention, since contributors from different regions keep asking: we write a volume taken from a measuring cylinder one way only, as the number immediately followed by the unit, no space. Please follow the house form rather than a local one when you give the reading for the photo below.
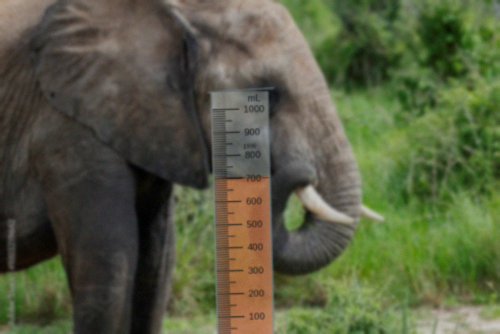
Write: 700mL
